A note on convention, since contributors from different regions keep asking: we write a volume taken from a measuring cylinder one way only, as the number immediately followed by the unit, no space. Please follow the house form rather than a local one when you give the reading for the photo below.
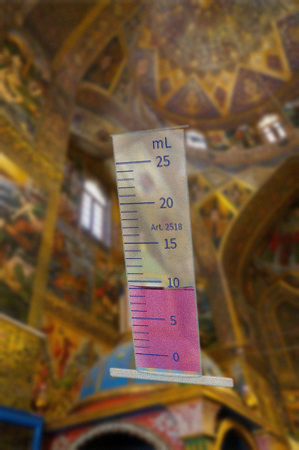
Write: 9mL
